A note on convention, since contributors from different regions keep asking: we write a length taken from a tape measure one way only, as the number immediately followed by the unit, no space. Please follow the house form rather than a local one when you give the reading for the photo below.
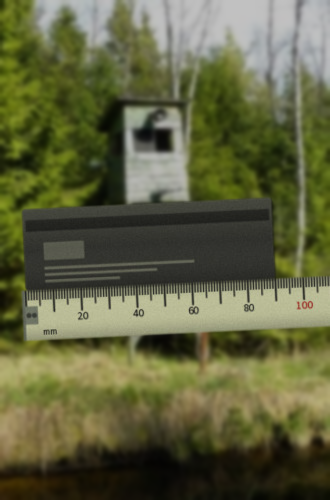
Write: 90mm
